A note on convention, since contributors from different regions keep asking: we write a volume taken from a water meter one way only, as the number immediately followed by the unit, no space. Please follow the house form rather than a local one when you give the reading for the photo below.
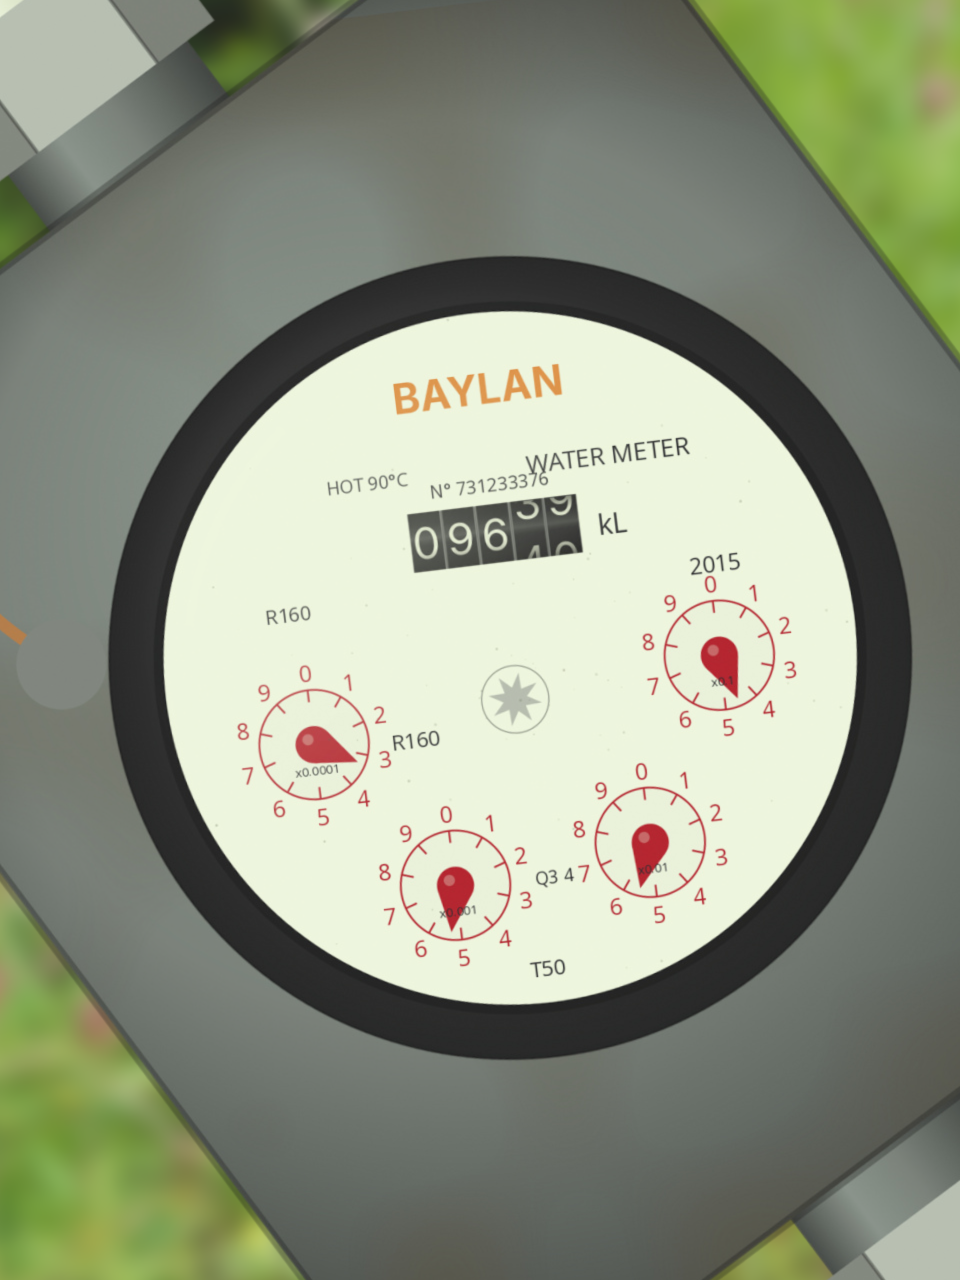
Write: 9639.4553kL
